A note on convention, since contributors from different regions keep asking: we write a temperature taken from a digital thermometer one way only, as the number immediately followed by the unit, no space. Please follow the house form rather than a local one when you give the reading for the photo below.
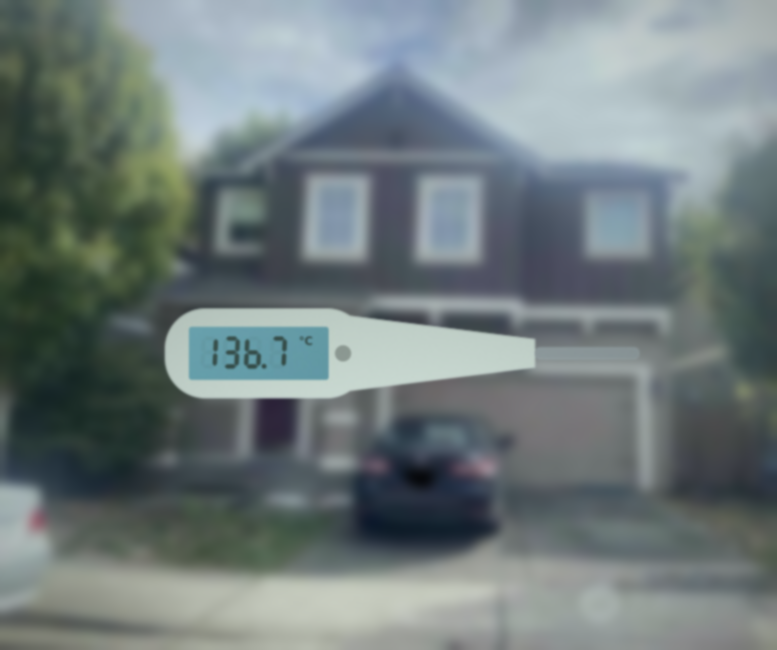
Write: 136.7°C
